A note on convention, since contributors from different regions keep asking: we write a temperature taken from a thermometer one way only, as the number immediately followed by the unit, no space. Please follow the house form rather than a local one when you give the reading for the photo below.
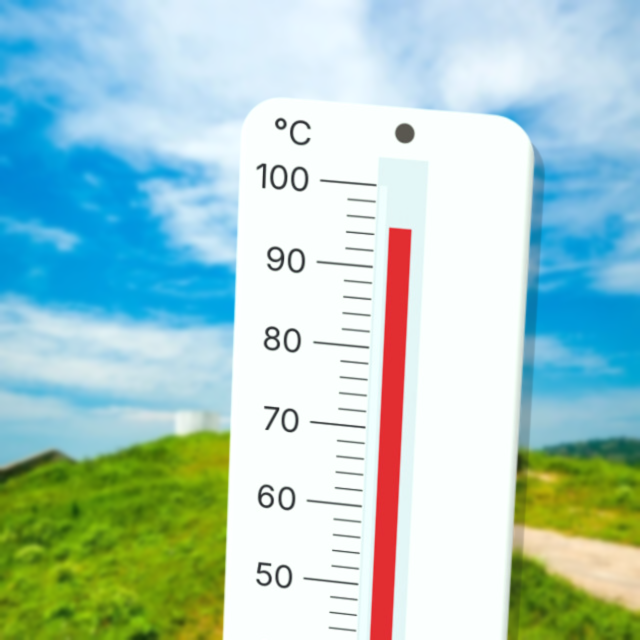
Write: 95°C
